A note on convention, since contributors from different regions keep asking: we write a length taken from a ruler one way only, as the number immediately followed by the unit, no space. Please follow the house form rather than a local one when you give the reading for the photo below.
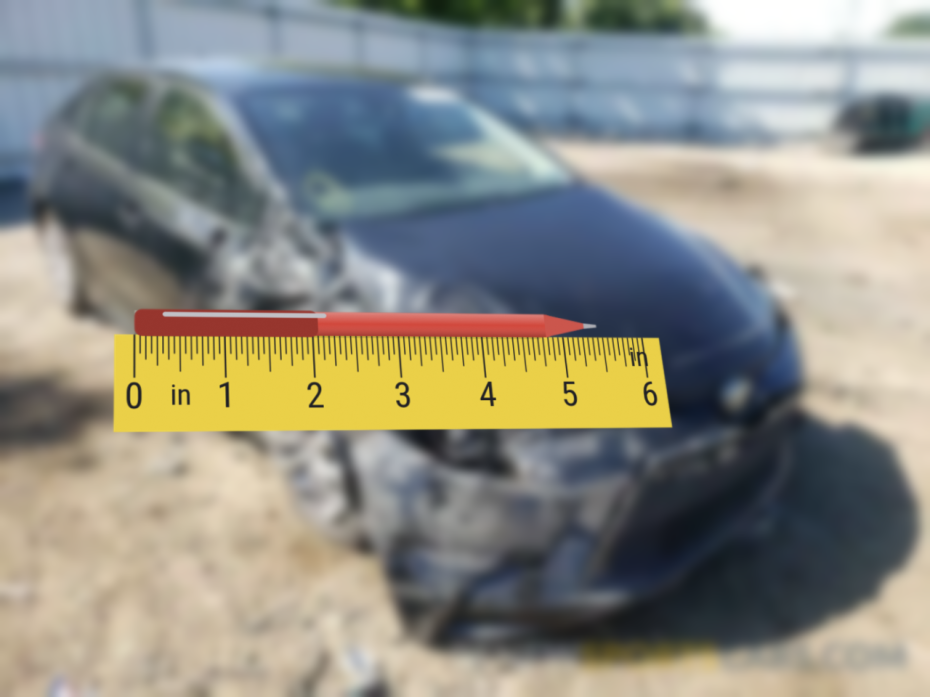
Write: 5.4375in
